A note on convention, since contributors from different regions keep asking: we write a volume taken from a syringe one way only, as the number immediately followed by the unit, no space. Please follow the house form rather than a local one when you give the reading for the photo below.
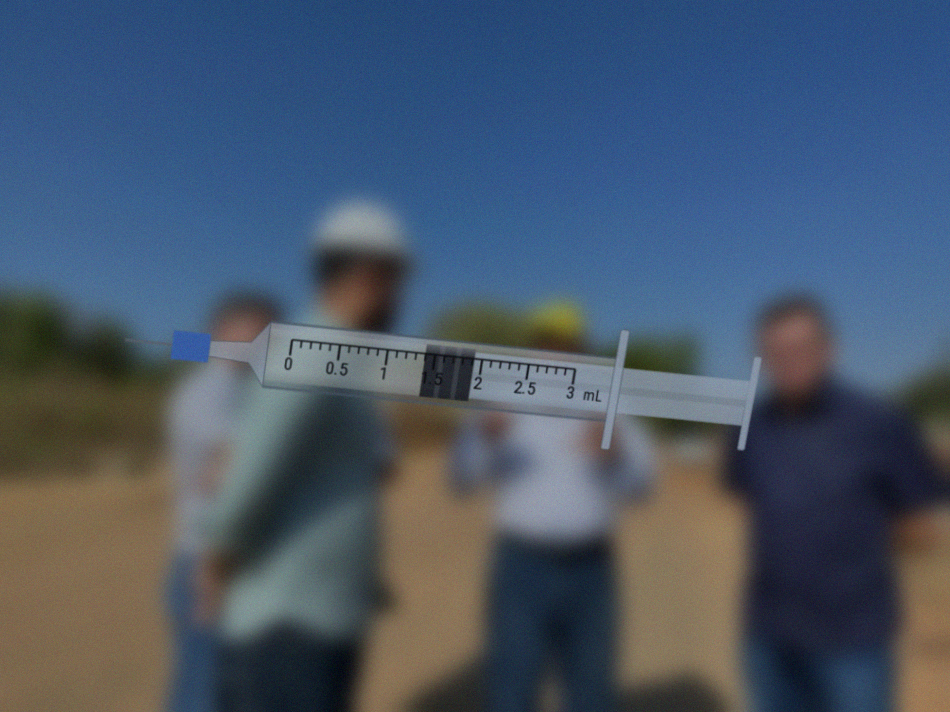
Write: 1.4mL
